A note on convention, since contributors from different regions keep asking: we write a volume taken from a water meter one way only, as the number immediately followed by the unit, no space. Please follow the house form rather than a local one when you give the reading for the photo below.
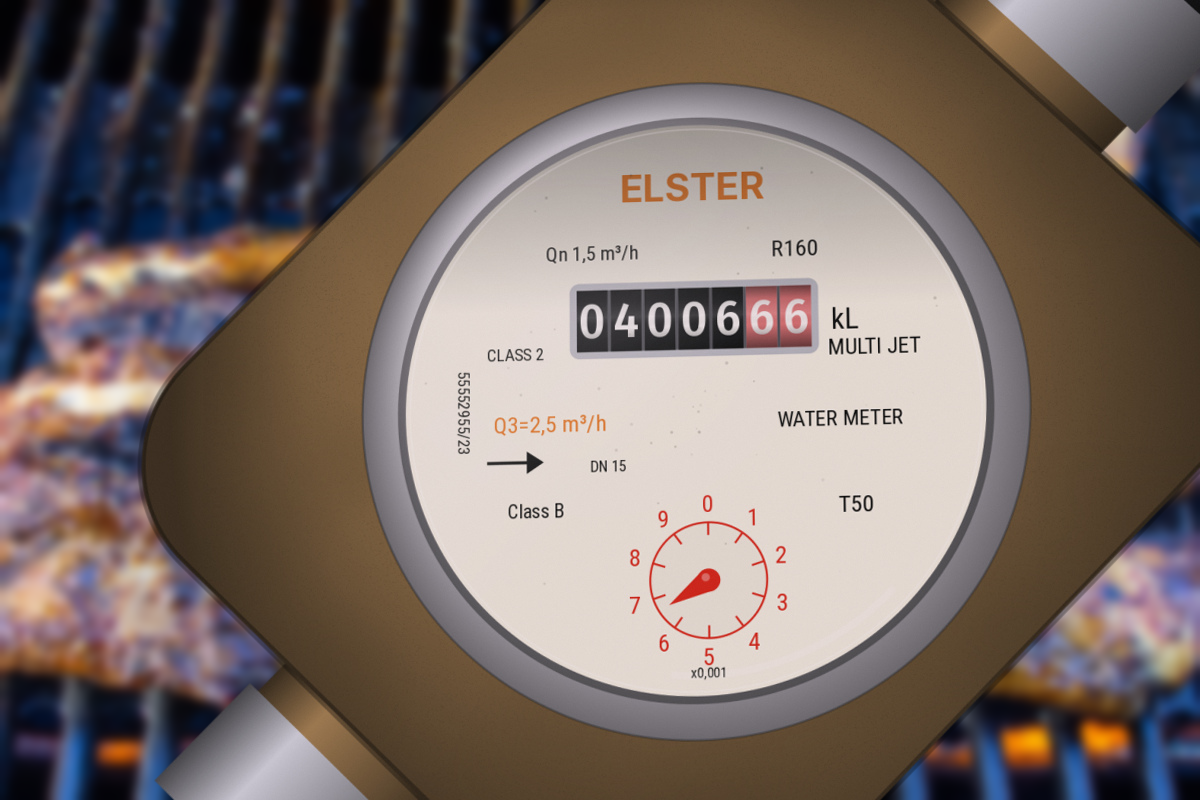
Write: 4006.666kL
